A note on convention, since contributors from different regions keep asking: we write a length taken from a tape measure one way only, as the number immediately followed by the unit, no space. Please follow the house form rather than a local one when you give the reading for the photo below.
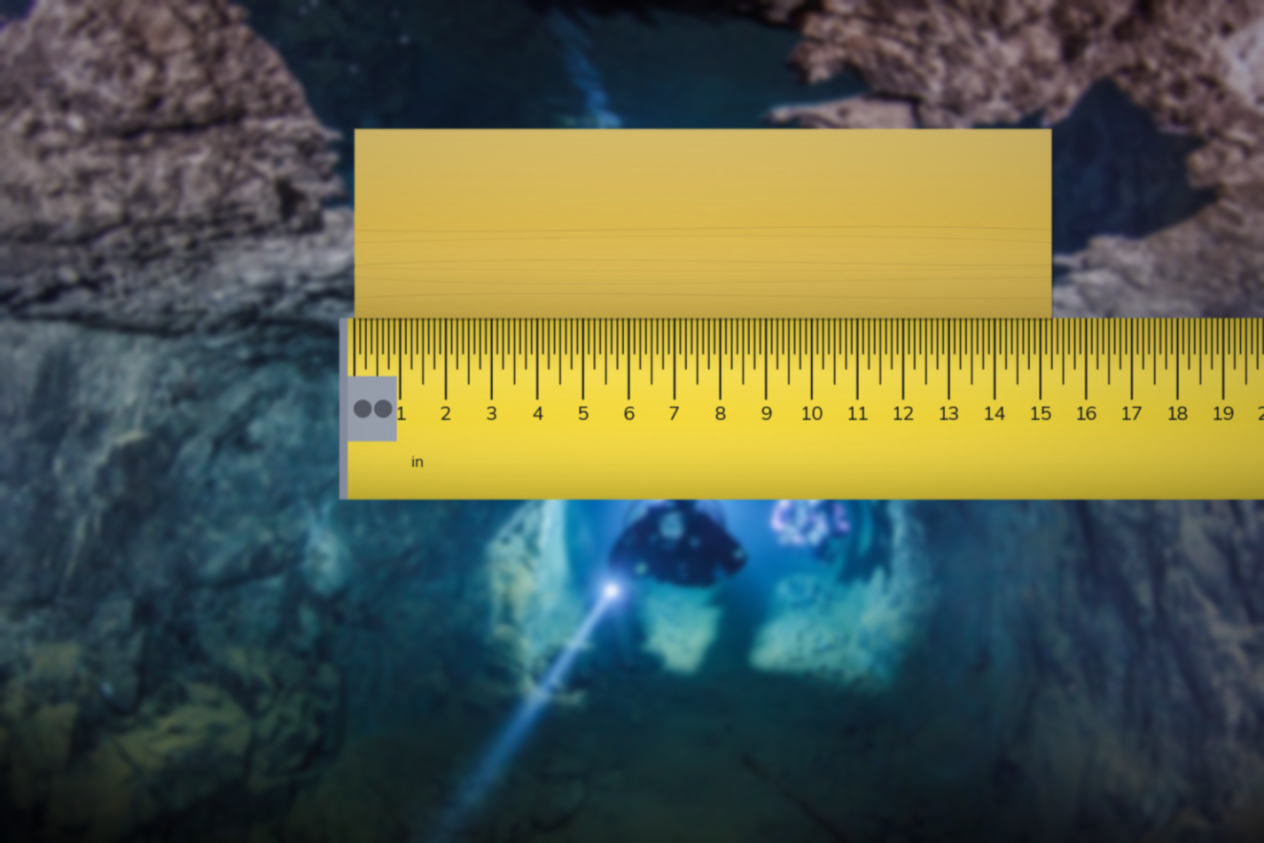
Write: 15.25in
